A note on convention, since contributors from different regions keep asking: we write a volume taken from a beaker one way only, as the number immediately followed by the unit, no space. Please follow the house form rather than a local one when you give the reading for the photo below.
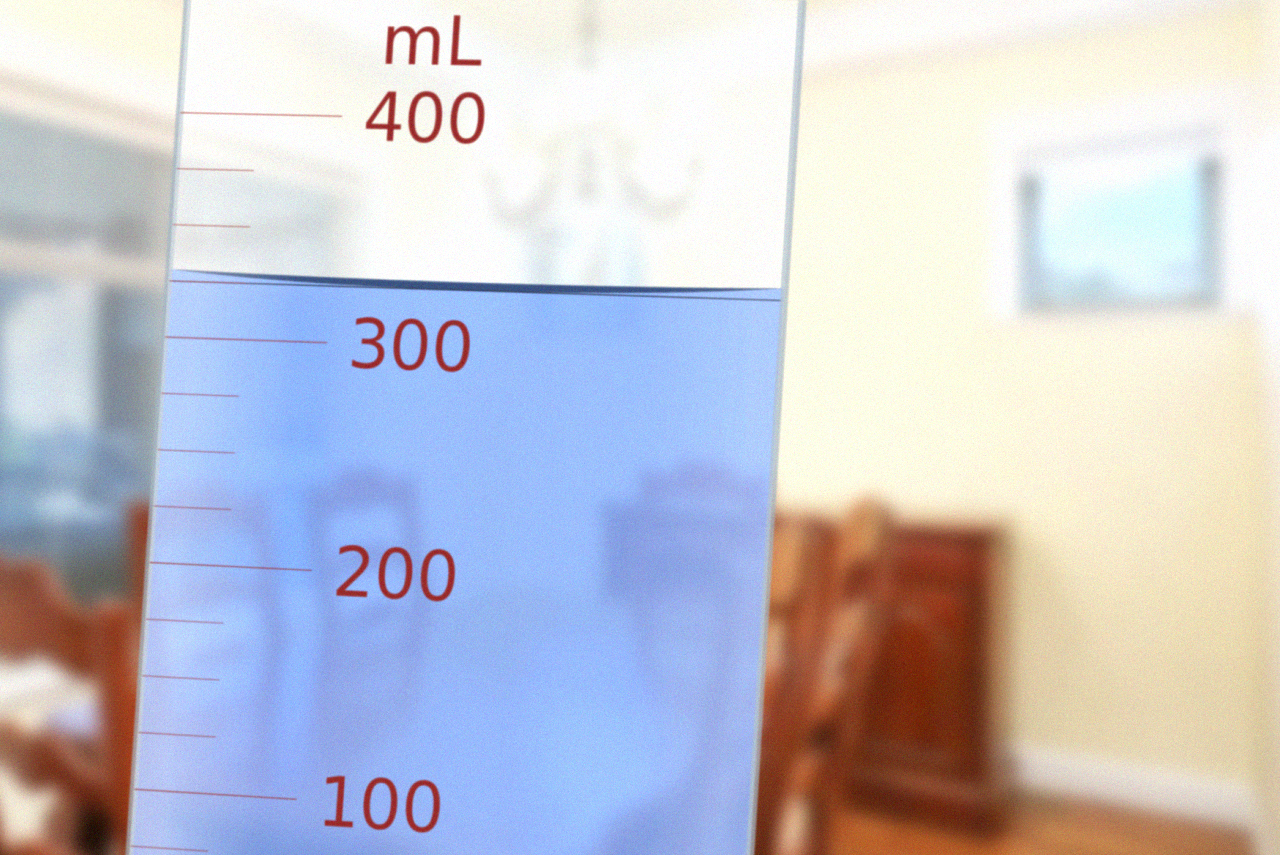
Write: 325mL
